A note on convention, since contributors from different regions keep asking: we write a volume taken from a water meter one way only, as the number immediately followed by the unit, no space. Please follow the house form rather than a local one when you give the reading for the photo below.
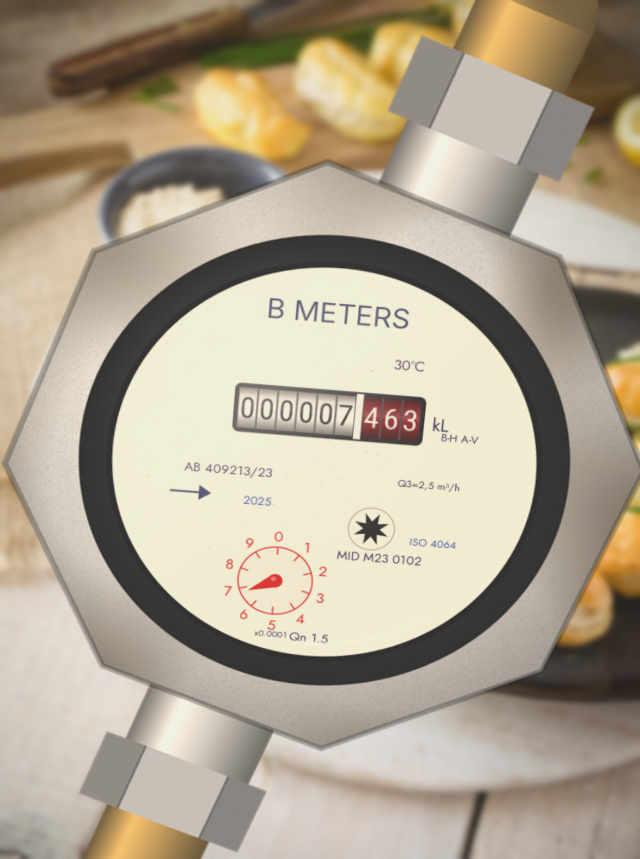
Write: 7.4636kL
